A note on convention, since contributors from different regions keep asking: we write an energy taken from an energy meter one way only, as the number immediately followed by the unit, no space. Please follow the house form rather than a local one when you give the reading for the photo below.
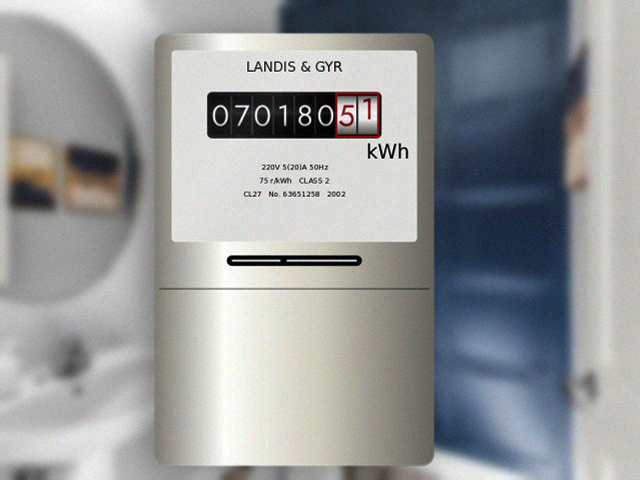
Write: 70180.51kWh
